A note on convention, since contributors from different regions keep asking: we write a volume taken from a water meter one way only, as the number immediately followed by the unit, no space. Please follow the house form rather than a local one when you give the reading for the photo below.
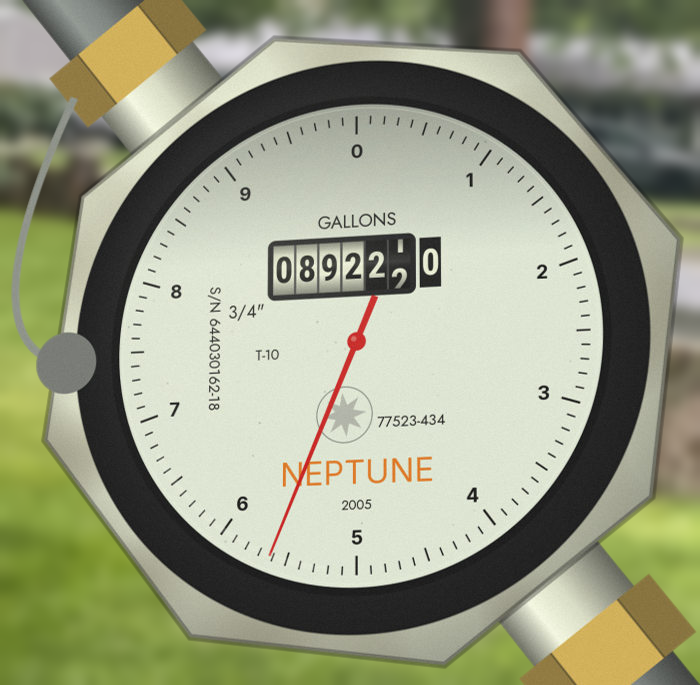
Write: 892215.6gal
